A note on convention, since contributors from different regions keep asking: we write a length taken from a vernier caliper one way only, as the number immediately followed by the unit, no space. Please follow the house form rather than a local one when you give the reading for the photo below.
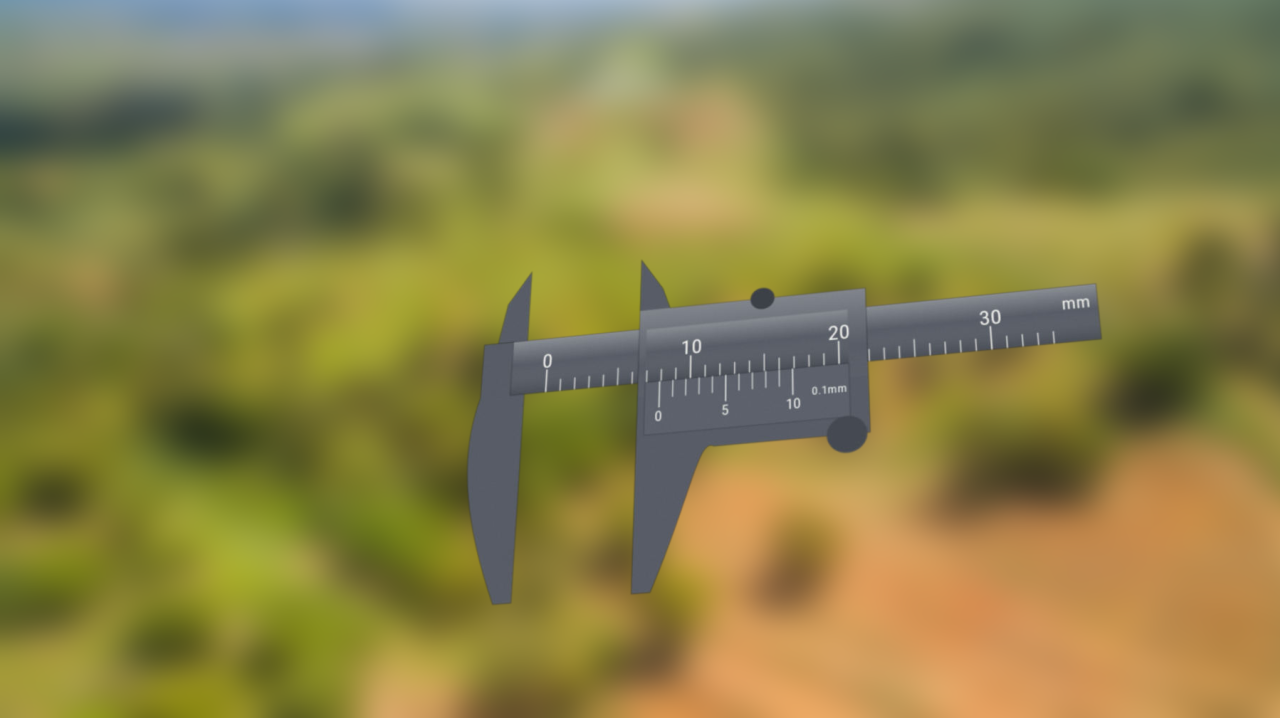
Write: 7.9mm
